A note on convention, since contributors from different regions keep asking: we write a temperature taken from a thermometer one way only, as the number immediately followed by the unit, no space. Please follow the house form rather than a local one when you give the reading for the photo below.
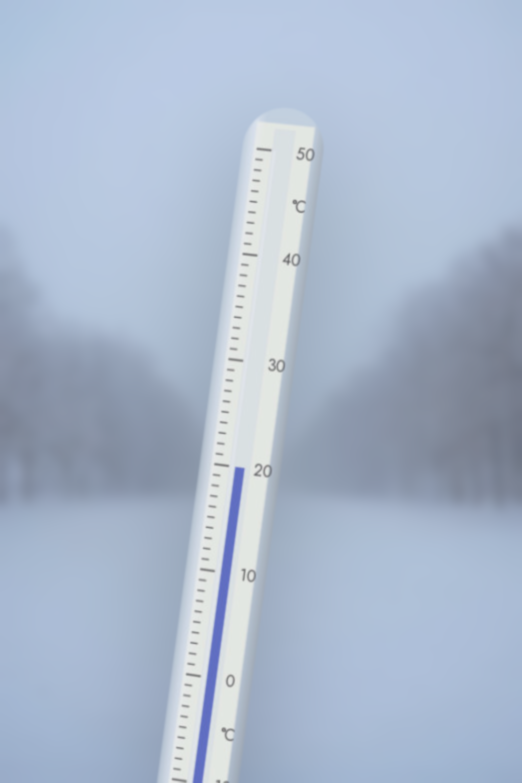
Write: 20°C
